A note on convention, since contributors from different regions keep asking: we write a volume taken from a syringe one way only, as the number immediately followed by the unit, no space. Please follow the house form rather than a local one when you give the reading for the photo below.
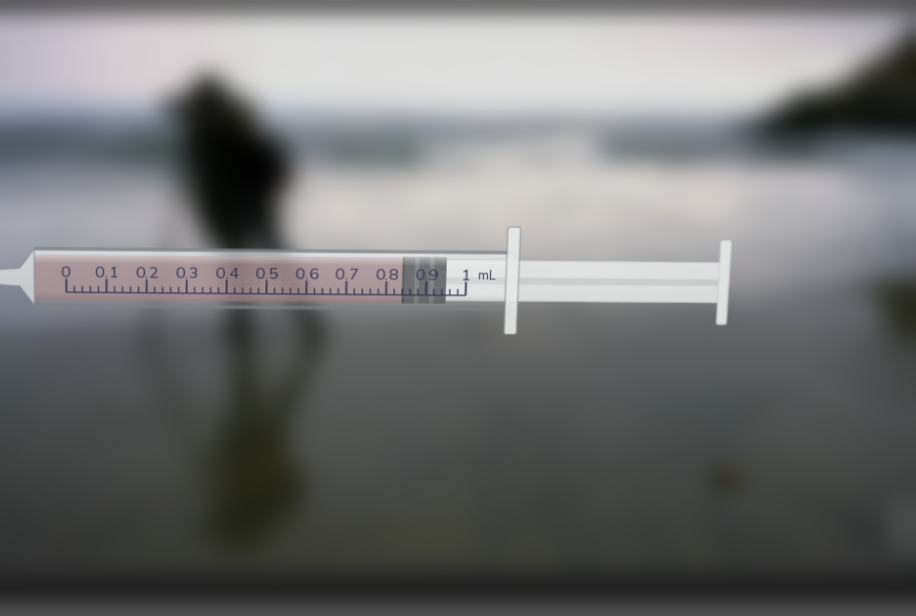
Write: 0.84mL
